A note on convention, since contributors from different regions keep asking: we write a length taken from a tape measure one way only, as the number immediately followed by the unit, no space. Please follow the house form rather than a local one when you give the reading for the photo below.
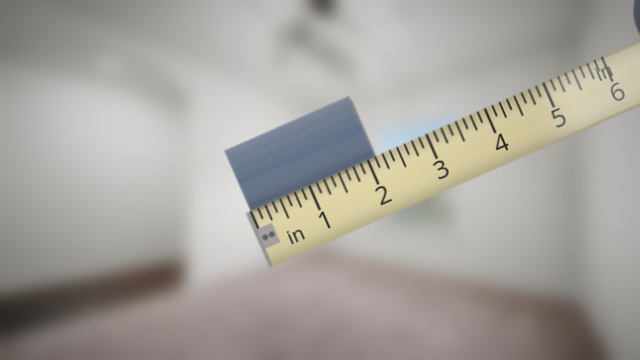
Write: 2.125in
